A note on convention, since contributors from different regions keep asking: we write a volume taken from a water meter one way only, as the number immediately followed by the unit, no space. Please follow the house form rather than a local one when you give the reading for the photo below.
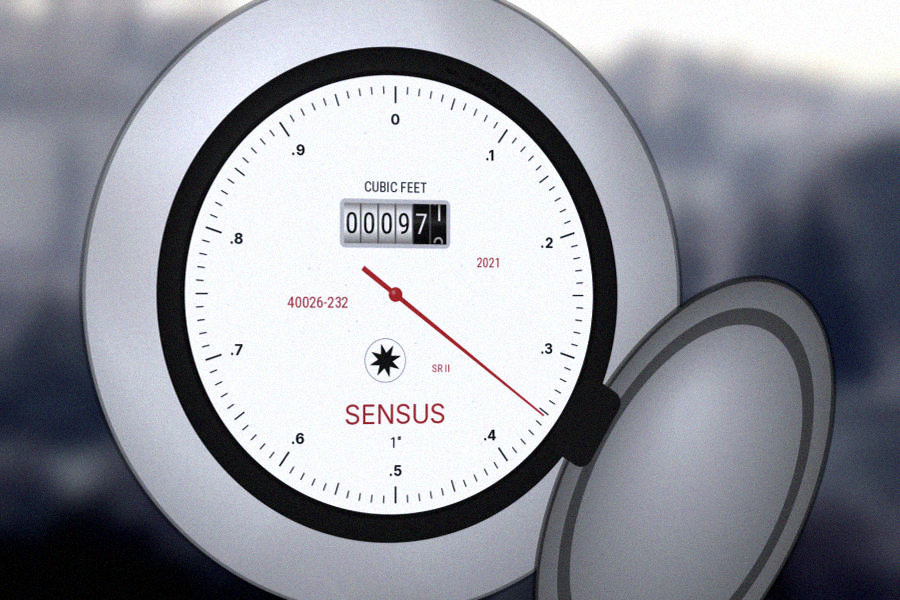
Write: 971.35ft³
